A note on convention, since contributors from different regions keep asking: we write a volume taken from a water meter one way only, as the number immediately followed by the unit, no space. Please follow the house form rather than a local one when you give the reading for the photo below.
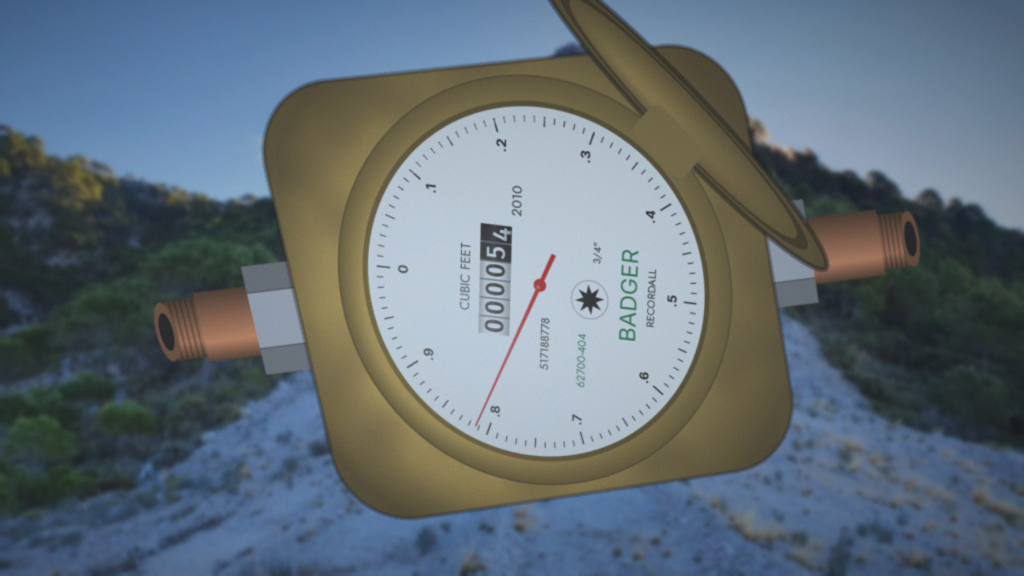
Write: 53.81ft³
